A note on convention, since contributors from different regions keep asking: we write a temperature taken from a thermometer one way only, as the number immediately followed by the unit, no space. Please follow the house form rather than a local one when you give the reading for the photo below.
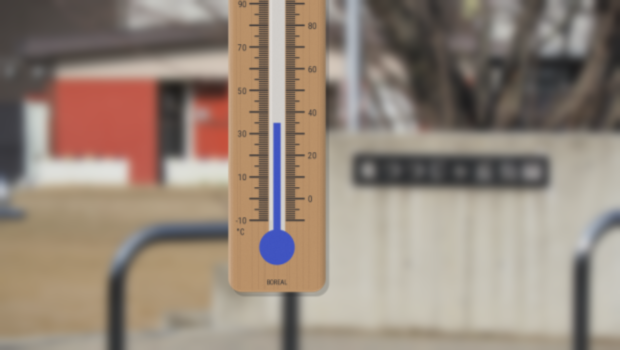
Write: 35°C
